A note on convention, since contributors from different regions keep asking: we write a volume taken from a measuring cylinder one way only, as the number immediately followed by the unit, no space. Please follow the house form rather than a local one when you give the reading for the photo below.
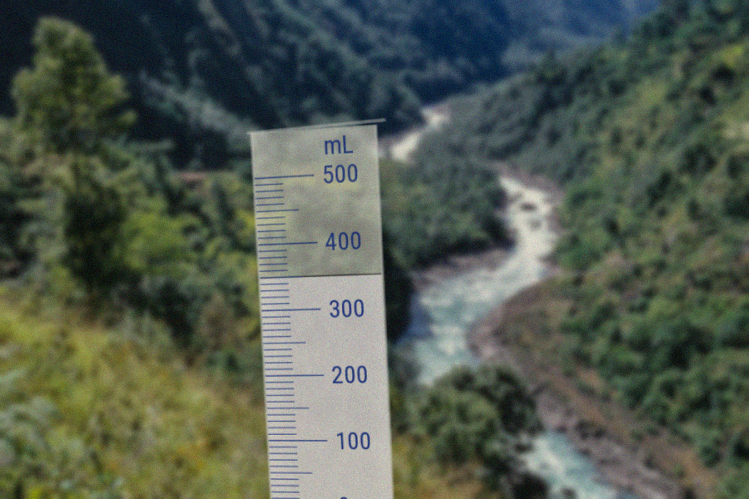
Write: 350mL
